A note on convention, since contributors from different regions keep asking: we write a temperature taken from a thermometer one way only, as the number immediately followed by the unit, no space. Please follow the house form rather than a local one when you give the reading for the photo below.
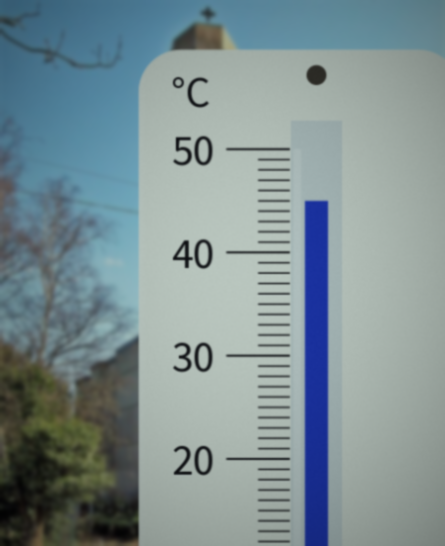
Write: 45°C
